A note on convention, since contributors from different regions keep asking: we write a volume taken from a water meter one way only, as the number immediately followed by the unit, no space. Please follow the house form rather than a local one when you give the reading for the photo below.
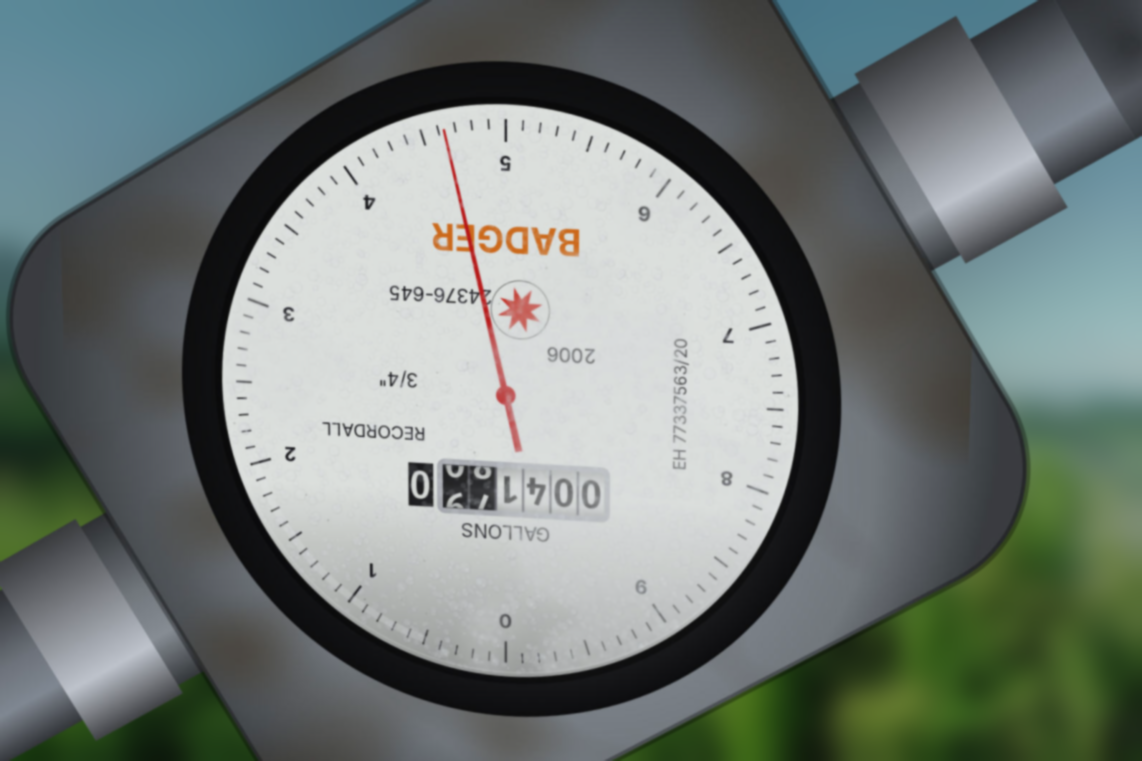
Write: 41794.6gal
